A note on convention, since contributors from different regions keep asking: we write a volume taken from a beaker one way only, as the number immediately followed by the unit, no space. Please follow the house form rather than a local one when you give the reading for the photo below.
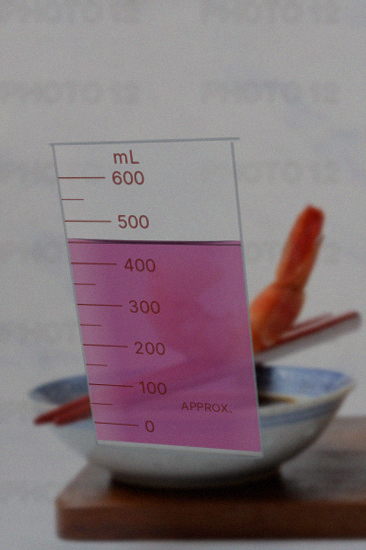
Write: 450mL
